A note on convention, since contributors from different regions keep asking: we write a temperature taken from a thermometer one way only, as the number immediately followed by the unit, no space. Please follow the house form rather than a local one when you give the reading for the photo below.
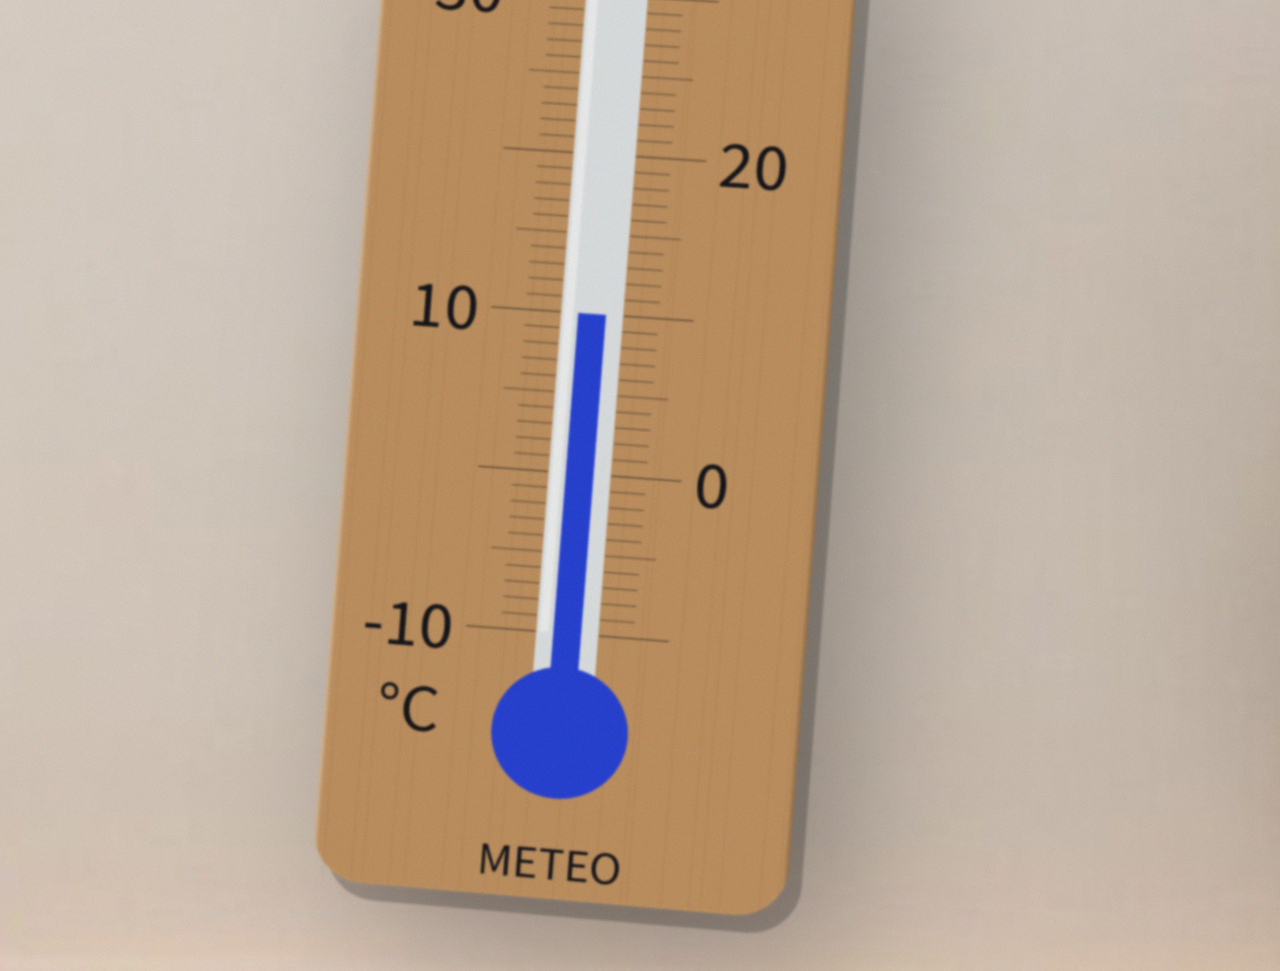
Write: 10°C
